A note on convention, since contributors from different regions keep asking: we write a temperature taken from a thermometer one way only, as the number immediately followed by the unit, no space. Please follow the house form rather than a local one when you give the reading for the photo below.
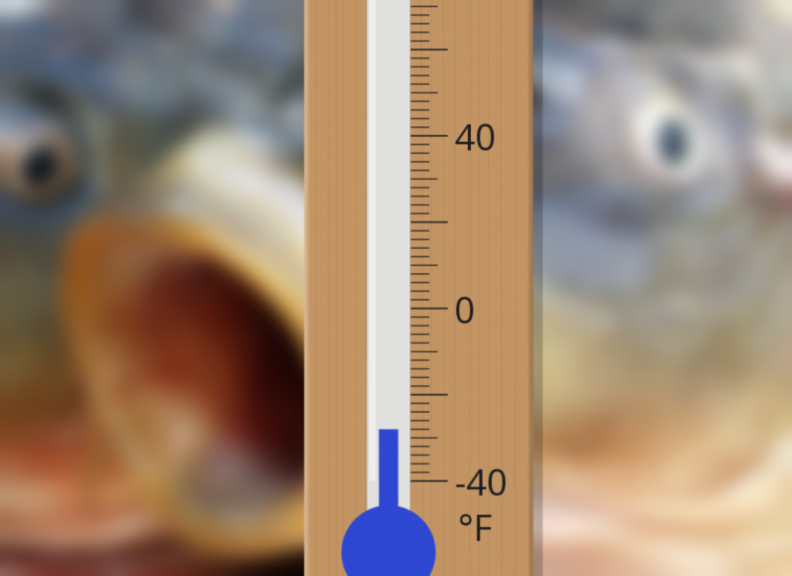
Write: -28°F
